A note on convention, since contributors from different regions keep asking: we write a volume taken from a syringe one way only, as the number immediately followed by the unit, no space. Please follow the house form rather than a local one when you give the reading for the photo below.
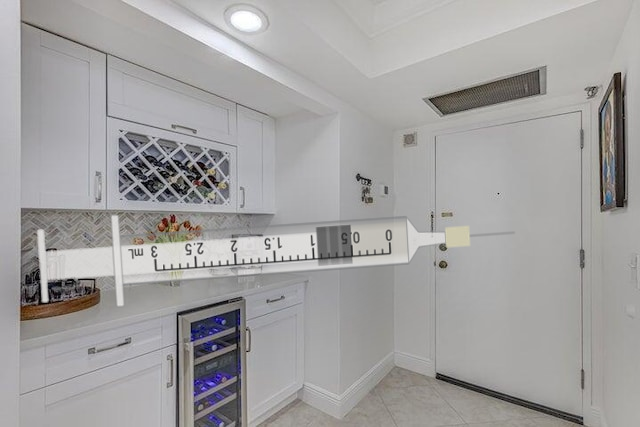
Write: 0.5mL
